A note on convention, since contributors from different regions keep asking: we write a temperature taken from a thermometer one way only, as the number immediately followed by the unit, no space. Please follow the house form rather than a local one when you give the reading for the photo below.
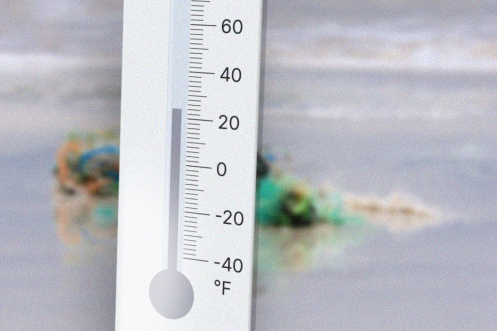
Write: 24°F
